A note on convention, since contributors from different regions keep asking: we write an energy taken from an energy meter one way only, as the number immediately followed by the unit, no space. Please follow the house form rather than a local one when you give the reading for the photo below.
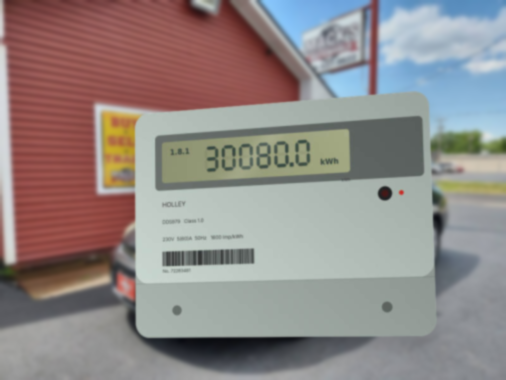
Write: 30080.0kWh
